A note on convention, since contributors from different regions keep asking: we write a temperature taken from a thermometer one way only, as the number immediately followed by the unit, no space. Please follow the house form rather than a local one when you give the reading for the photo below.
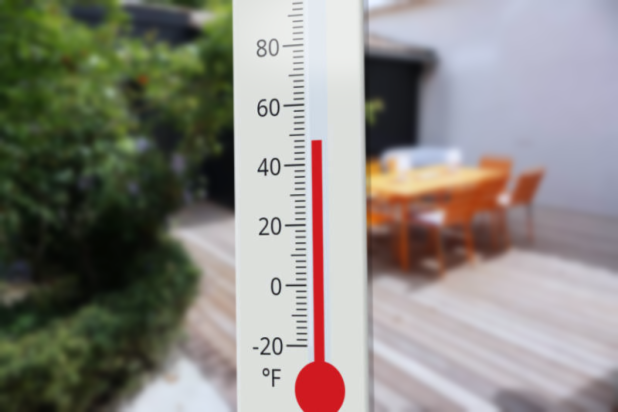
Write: 48°F
